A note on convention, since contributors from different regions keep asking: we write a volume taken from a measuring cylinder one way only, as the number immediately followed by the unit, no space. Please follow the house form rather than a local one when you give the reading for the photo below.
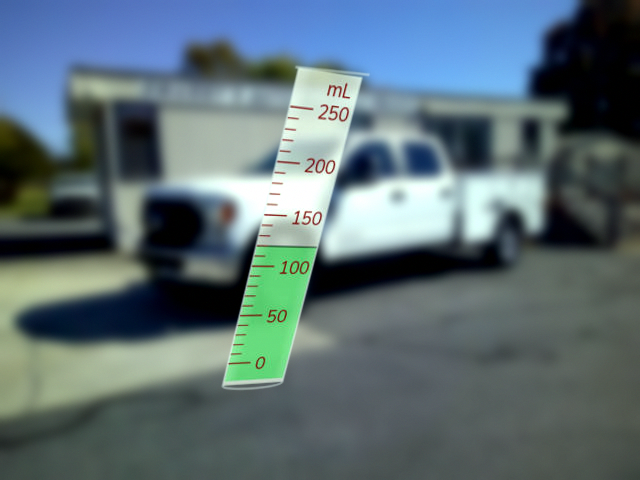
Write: 120mL
